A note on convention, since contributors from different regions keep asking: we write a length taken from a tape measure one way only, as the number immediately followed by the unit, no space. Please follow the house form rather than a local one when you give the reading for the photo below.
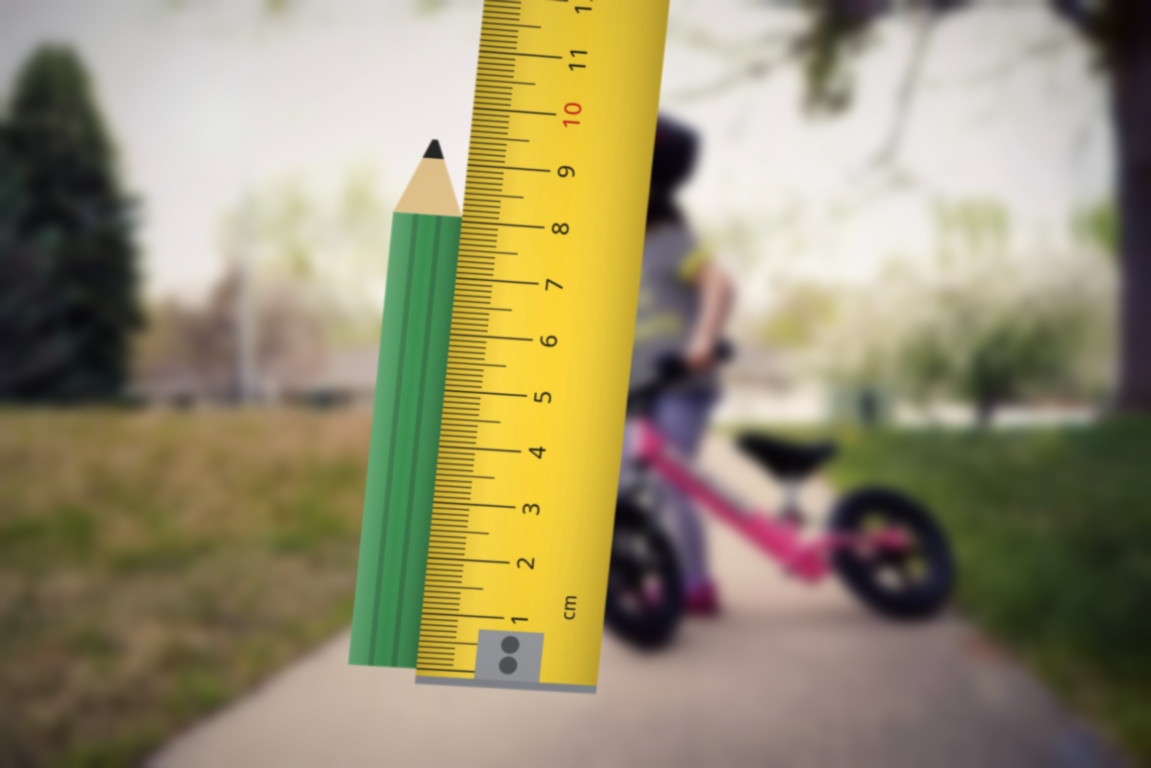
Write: 9.4cm
